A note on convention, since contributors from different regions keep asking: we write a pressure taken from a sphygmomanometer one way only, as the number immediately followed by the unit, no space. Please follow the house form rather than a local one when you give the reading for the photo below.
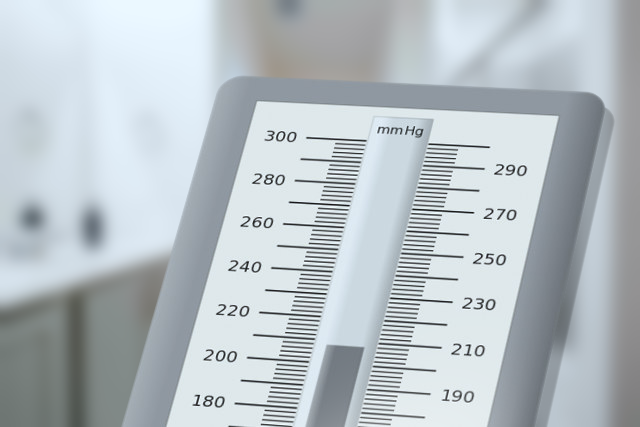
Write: 208mmHg
